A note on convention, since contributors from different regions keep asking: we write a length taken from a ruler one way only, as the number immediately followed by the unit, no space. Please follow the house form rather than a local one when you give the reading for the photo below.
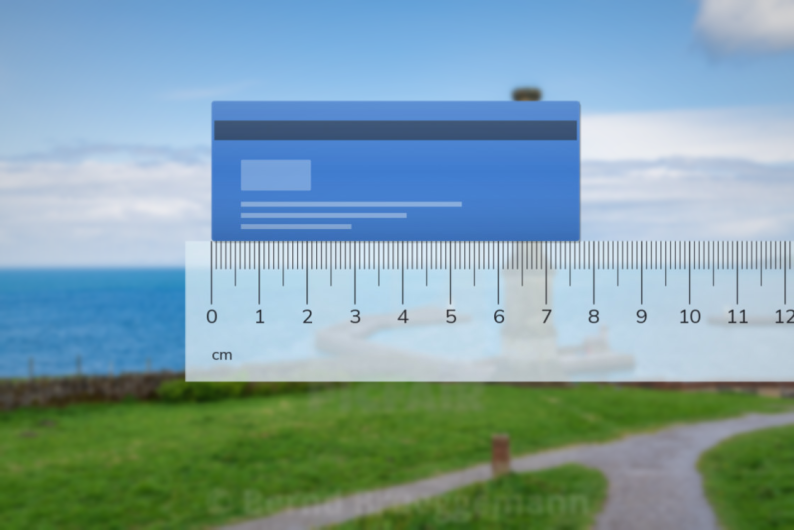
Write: 7.7cm
